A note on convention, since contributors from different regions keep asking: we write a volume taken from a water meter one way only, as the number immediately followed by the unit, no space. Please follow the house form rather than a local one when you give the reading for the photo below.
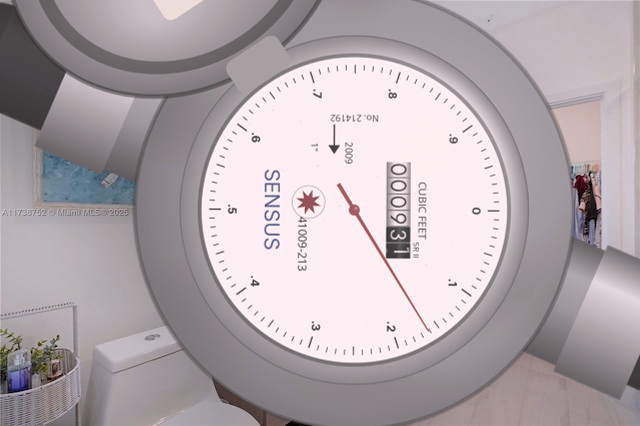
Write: 931.16ft³
